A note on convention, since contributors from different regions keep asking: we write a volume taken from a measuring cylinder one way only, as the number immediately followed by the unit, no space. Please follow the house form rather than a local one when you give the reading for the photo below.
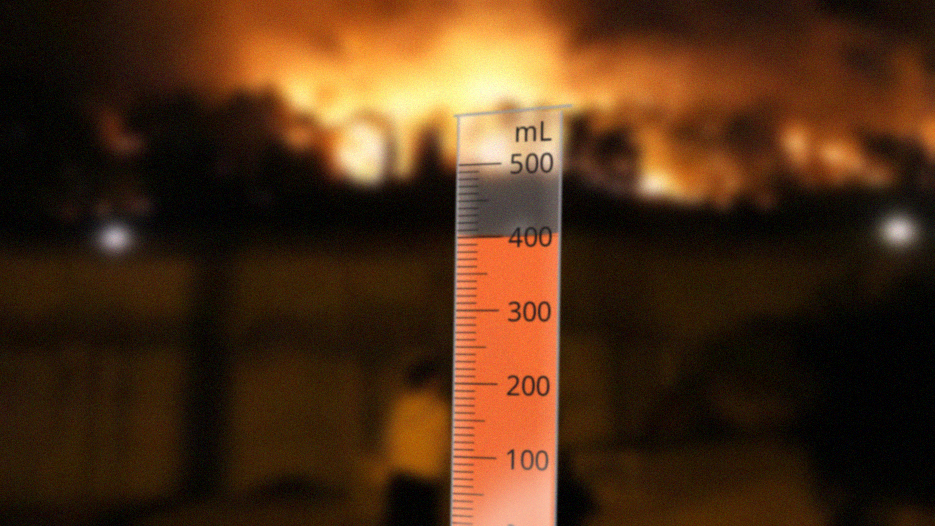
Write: 400mL
